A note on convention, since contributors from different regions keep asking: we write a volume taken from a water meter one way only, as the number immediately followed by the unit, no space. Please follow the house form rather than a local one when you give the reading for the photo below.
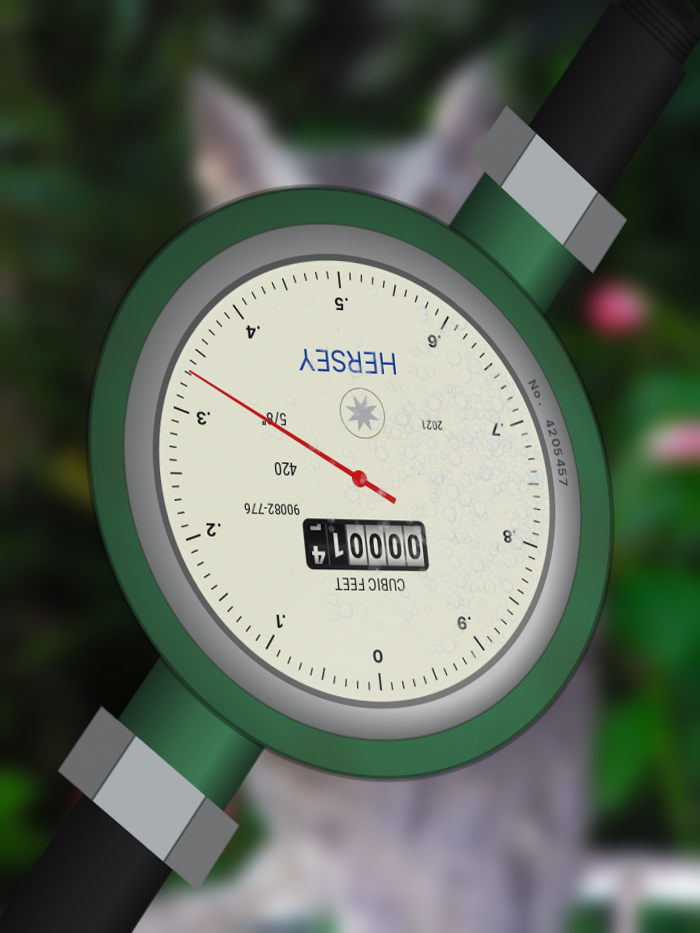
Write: 14.33ft³
